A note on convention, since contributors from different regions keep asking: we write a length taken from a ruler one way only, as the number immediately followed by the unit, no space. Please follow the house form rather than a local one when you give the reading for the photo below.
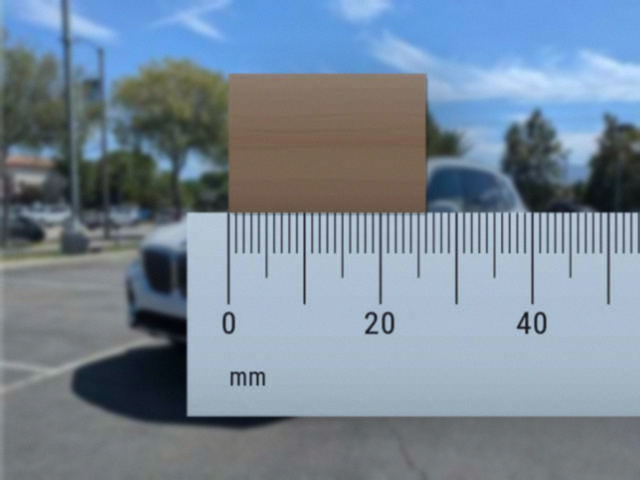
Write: 26mm
